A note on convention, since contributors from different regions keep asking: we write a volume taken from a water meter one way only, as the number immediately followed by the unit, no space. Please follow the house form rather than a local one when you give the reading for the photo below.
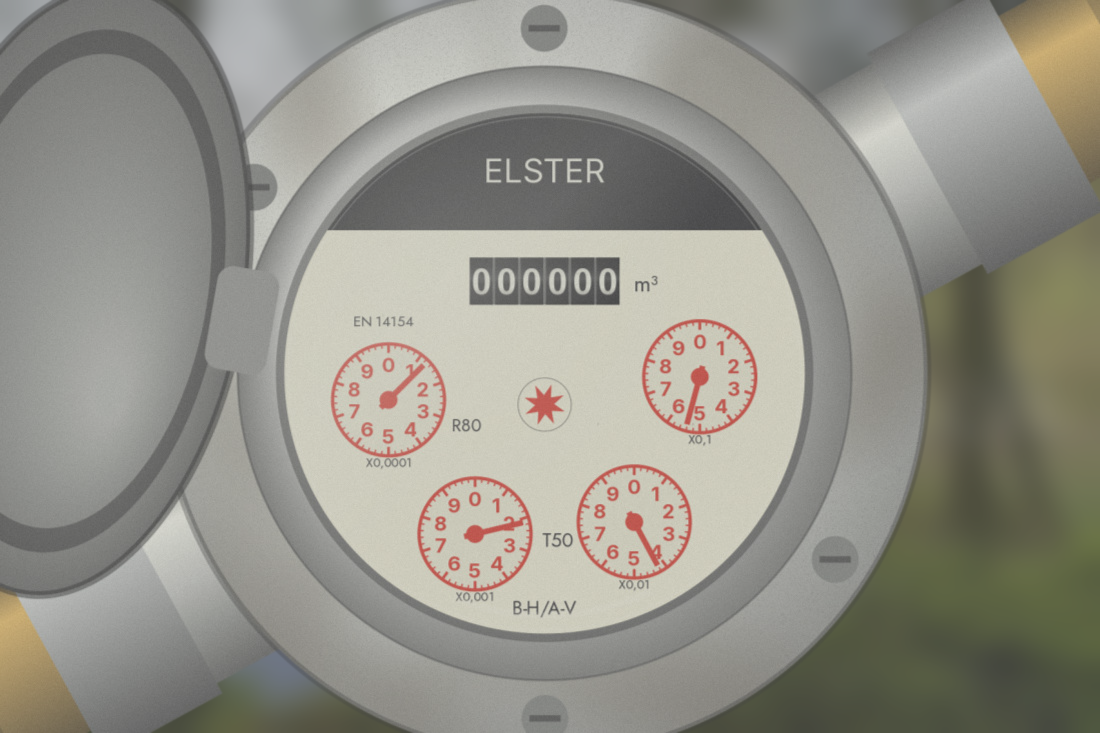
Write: 0.5421m³
